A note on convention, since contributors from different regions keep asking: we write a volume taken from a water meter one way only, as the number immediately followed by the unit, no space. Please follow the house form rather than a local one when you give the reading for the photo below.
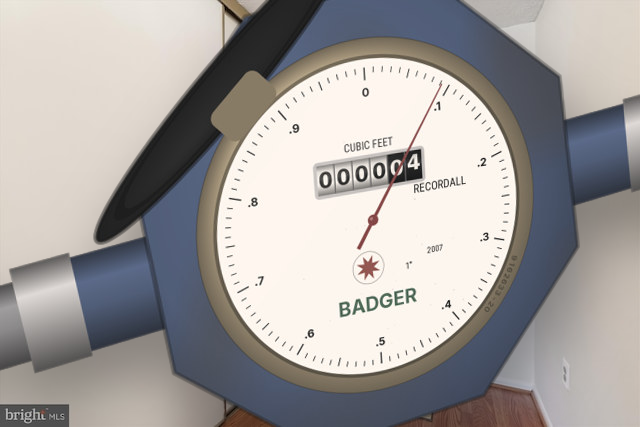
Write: 4.09ft³
